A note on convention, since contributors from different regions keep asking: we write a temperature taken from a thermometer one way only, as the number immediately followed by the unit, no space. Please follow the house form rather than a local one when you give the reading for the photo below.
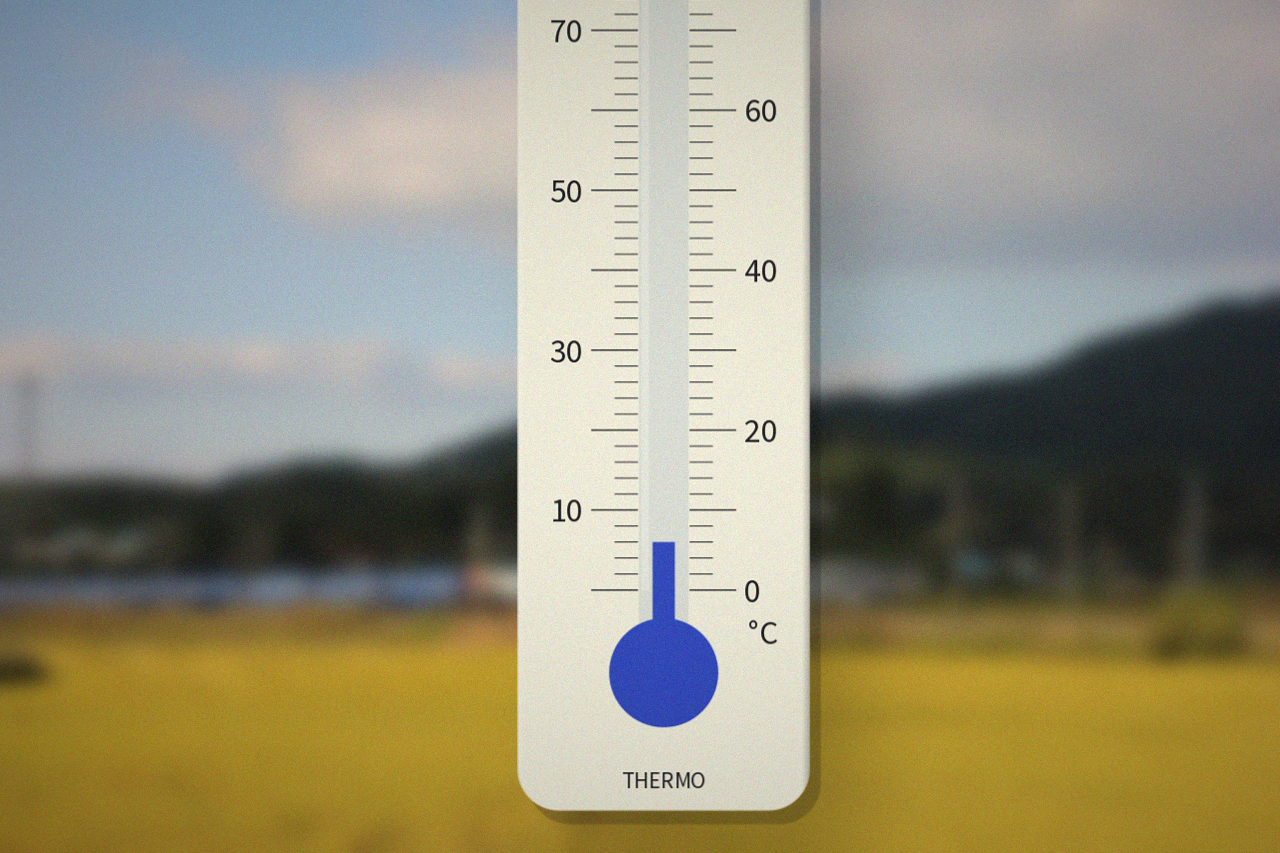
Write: 6°C
